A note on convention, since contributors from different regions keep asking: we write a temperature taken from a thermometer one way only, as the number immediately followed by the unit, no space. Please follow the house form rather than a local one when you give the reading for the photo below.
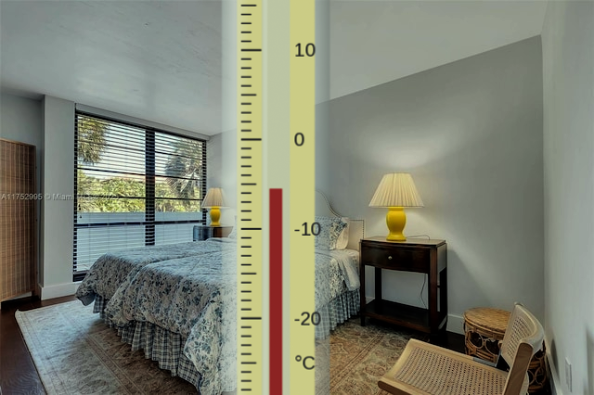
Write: -5.5°C
